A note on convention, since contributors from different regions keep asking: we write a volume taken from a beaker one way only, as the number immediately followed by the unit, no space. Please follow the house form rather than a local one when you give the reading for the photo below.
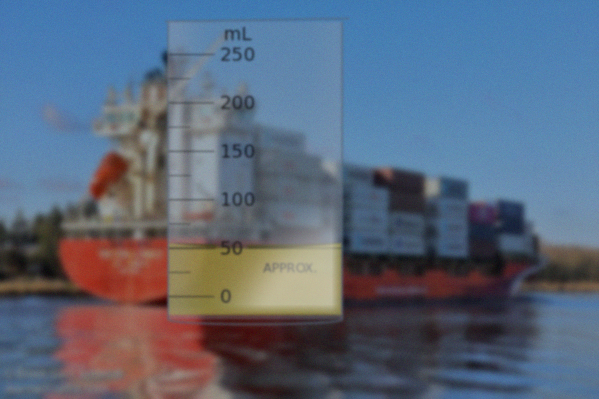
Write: 50mL
